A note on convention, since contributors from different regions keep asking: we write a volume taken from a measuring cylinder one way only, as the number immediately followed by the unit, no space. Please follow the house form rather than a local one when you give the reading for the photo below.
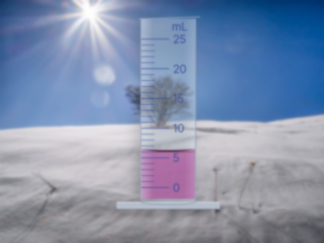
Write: 6mL
